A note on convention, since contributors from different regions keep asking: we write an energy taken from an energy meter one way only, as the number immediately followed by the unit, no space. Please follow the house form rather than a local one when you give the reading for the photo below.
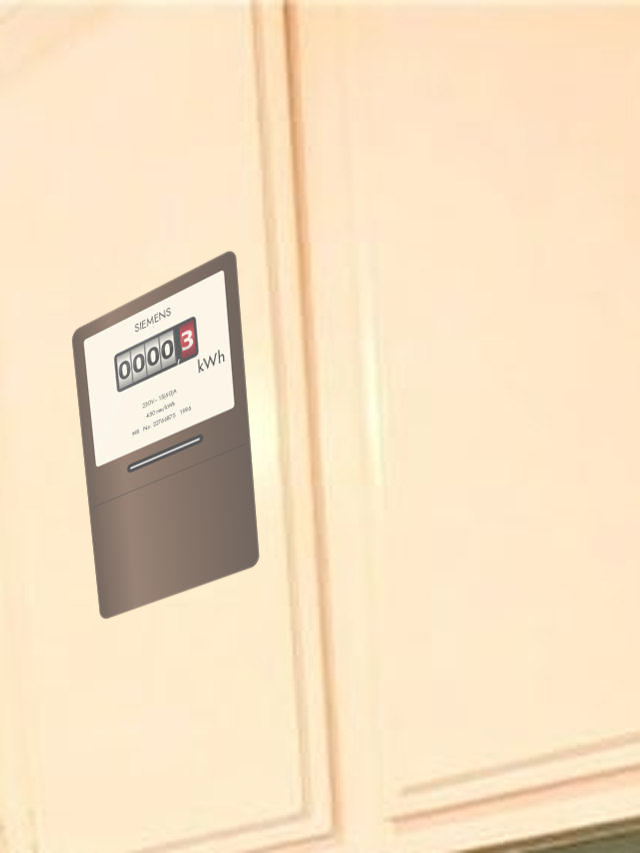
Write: 0.3kWh
